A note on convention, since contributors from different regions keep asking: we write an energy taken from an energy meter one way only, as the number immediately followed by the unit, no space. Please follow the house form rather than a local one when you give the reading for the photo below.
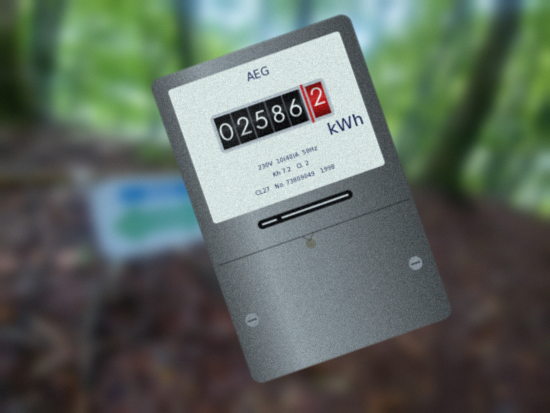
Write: 2586.2kWh
